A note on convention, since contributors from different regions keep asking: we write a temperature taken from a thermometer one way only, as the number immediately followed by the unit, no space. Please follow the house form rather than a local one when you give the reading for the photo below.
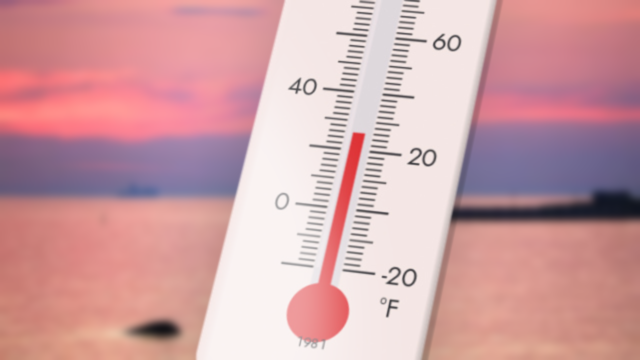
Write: 26°F
